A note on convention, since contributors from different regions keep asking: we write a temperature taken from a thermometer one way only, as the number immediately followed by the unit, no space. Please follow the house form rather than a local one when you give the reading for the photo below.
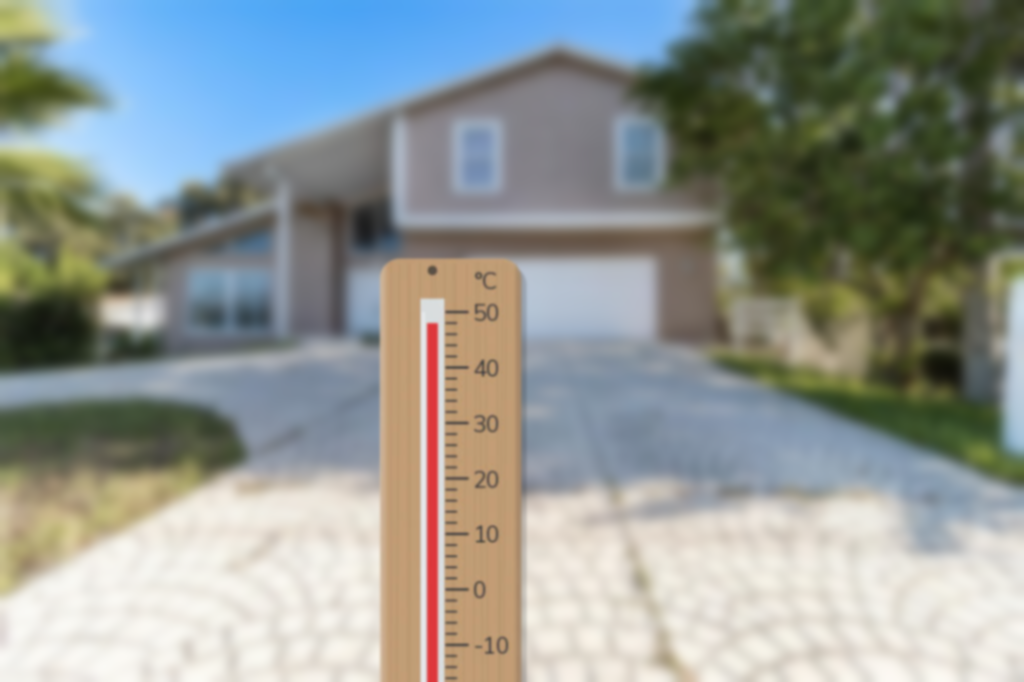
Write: 48°C
